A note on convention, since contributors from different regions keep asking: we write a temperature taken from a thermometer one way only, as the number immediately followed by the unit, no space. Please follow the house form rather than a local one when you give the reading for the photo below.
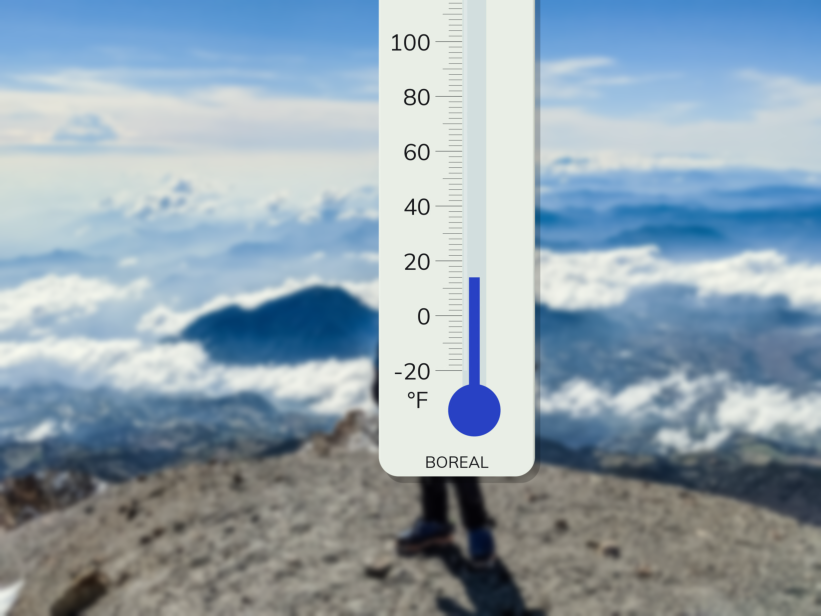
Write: 14°F
